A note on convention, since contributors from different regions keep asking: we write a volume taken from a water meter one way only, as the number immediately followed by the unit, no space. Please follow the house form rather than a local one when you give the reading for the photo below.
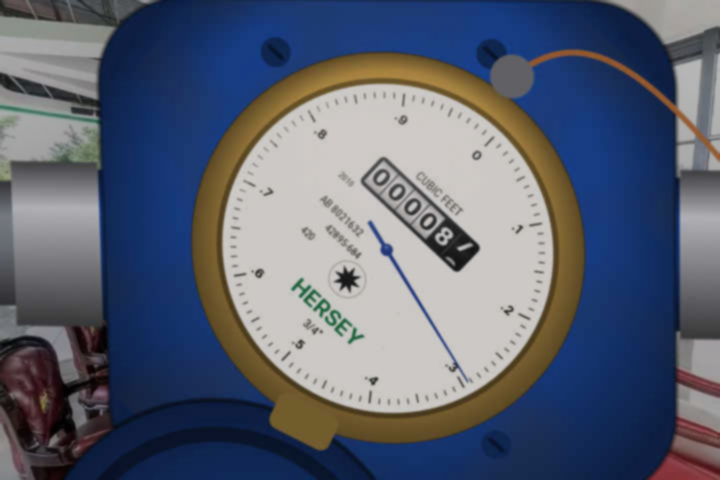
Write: 87.29ft³
